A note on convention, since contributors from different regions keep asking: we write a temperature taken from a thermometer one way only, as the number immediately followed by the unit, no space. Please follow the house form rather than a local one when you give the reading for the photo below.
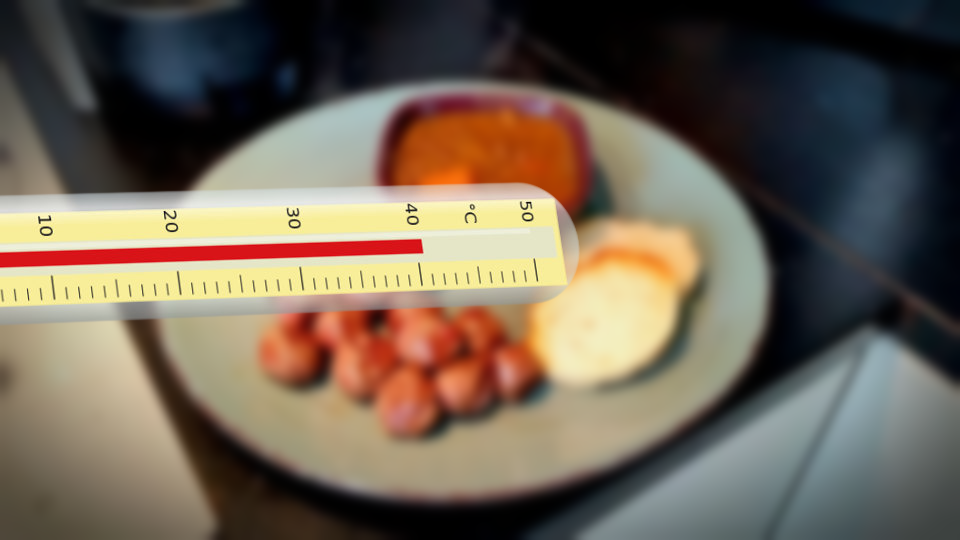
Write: 40.5°C
